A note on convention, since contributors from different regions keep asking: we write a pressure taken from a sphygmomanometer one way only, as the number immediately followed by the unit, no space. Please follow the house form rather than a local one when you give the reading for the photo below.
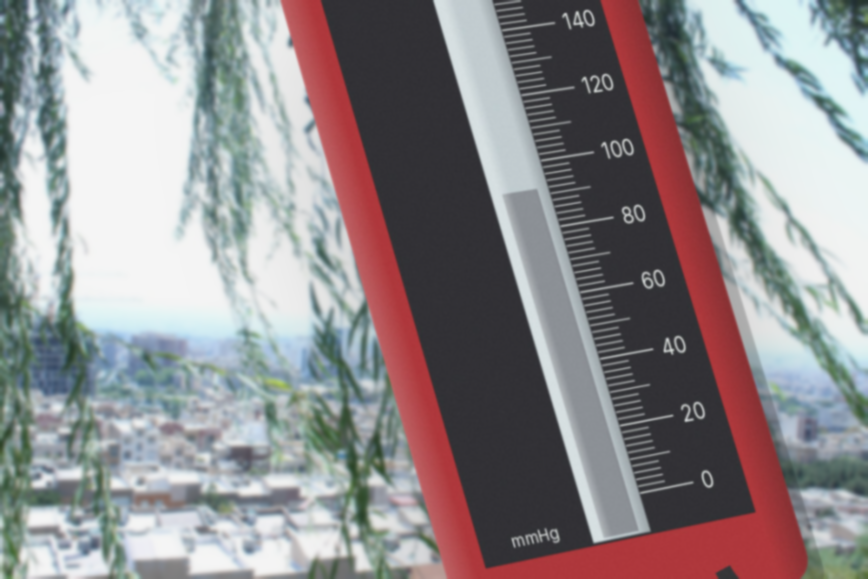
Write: 92mmHg
